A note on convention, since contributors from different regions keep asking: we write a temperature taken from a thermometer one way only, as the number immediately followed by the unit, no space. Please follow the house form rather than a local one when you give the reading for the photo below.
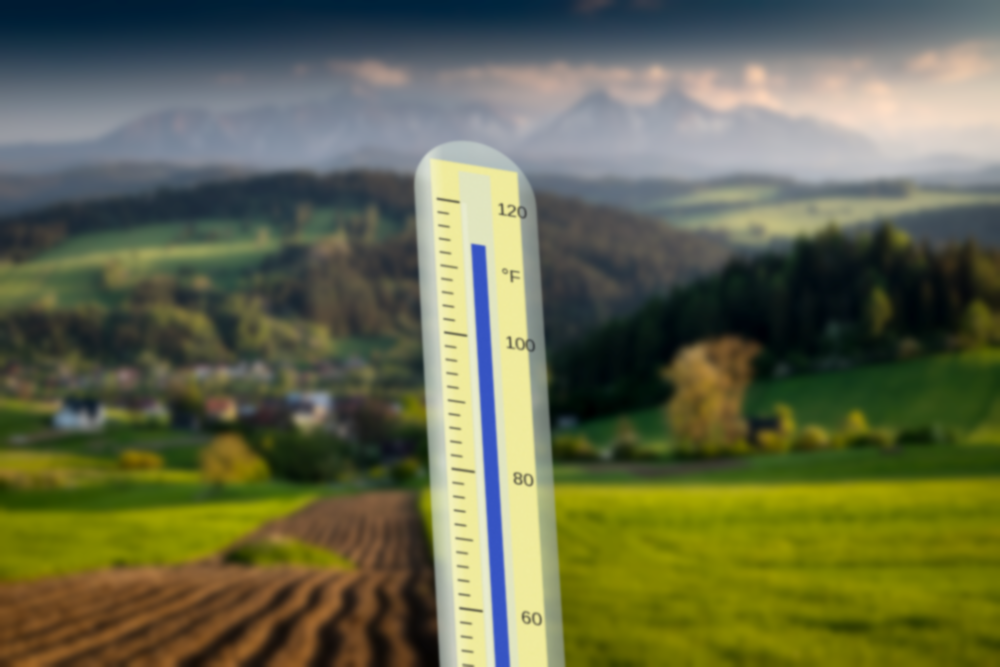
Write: 114°F
